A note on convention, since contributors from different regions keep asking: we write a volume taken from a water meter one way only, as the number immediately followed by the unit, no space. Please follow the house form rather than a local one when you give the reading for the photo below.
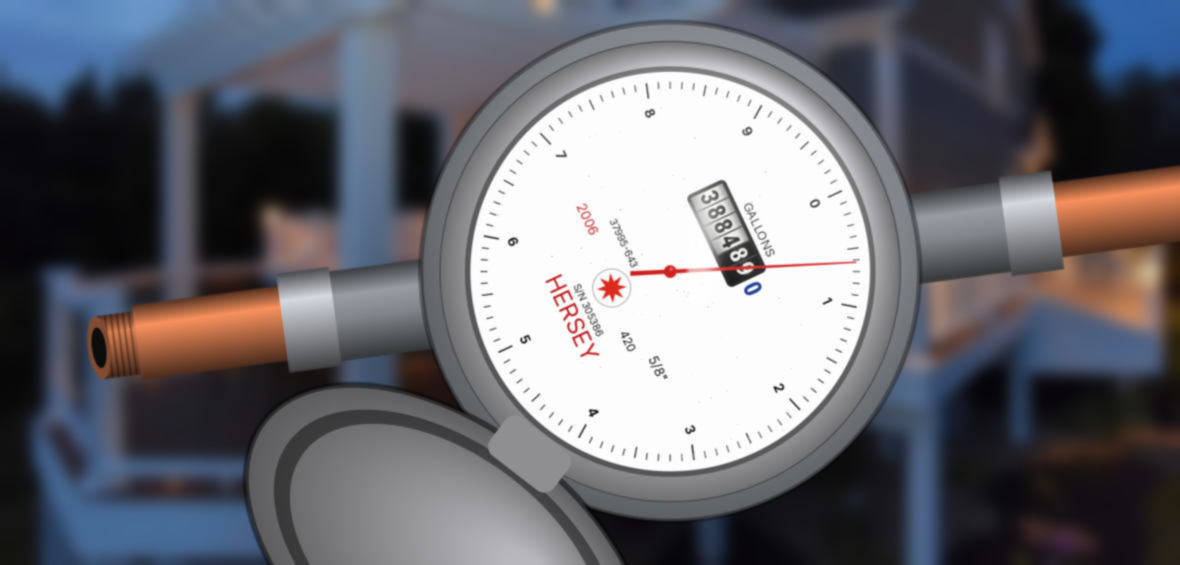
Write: 3884890.6gal
